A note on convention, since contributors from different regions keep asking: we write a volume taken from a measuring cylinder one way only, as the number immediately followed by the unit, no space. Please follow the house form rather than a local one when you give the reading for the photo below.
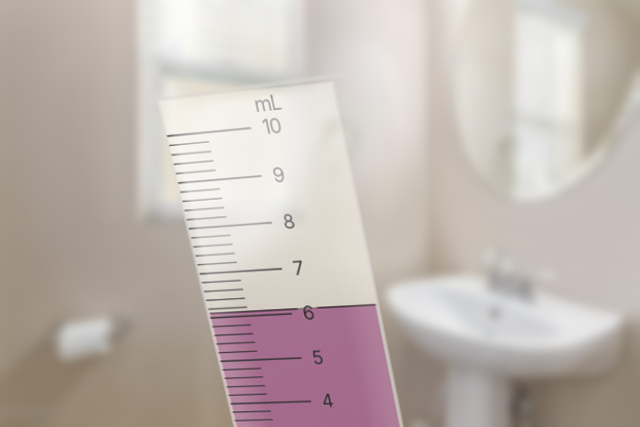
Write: 6.1mL
